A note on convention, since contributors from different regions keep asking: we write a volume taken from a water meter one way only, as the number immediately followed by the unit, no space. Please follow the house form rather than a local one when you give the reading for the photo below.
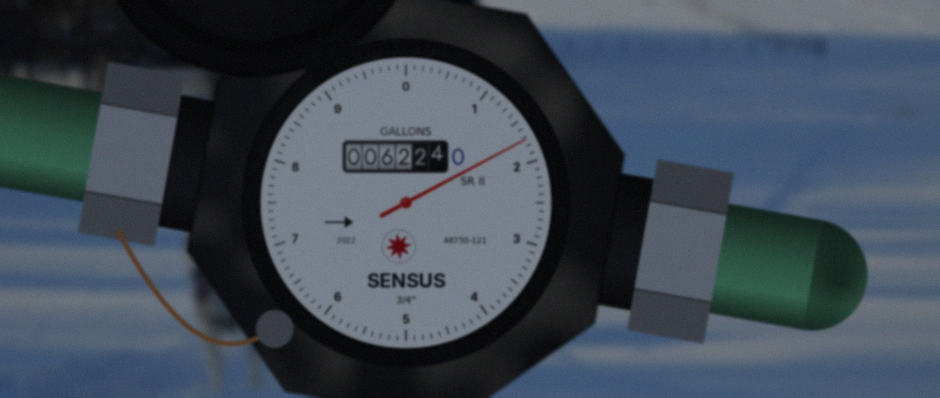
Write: 62241.7gal
